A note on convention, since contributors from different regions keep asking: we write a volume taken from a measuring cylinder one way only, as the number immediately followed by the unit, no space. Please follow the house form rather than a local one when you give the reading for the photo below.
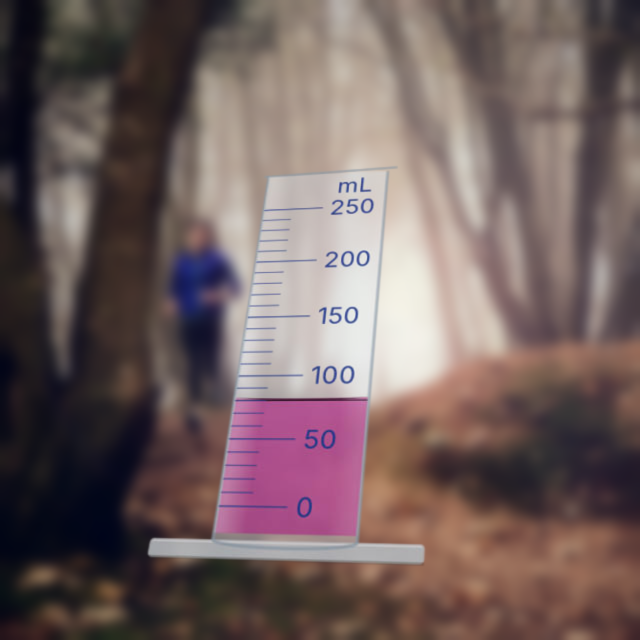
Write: 80mL
